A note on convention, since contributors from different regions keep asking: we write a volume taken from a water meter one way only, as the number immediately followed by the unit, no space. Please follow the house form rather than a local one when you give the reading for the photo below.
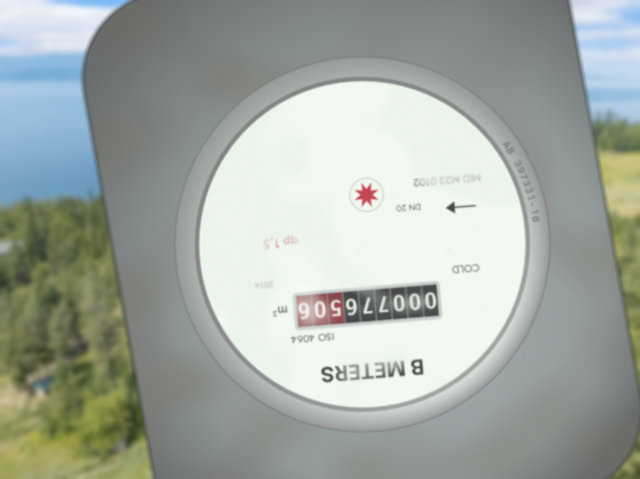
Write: 776.506m³
